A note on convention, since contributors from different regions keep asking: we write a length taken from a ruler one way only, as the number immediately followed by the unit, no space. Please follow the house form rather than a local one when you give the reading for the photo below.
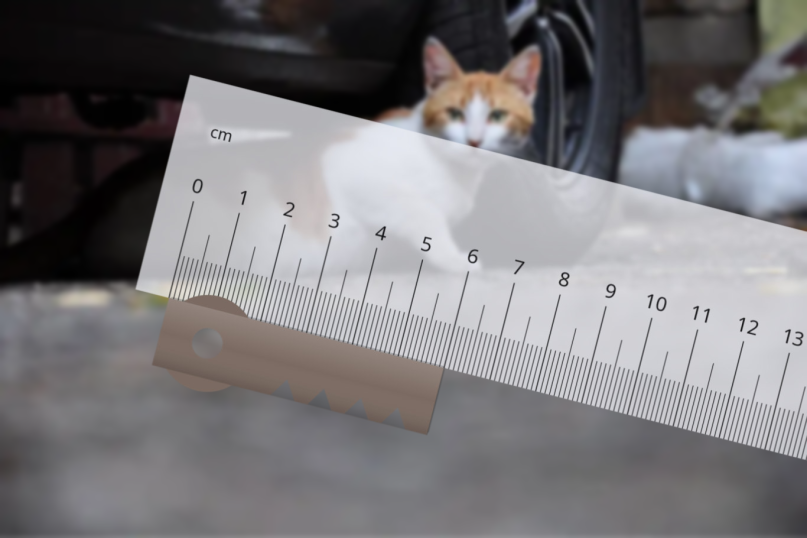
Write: 6cm
